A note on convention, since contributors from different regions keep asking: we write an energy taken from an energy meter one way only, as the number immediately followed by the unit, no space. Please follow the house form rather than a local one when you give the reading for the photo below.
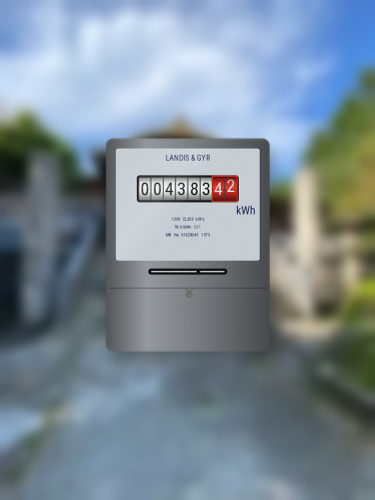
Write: 4383.42kWh
